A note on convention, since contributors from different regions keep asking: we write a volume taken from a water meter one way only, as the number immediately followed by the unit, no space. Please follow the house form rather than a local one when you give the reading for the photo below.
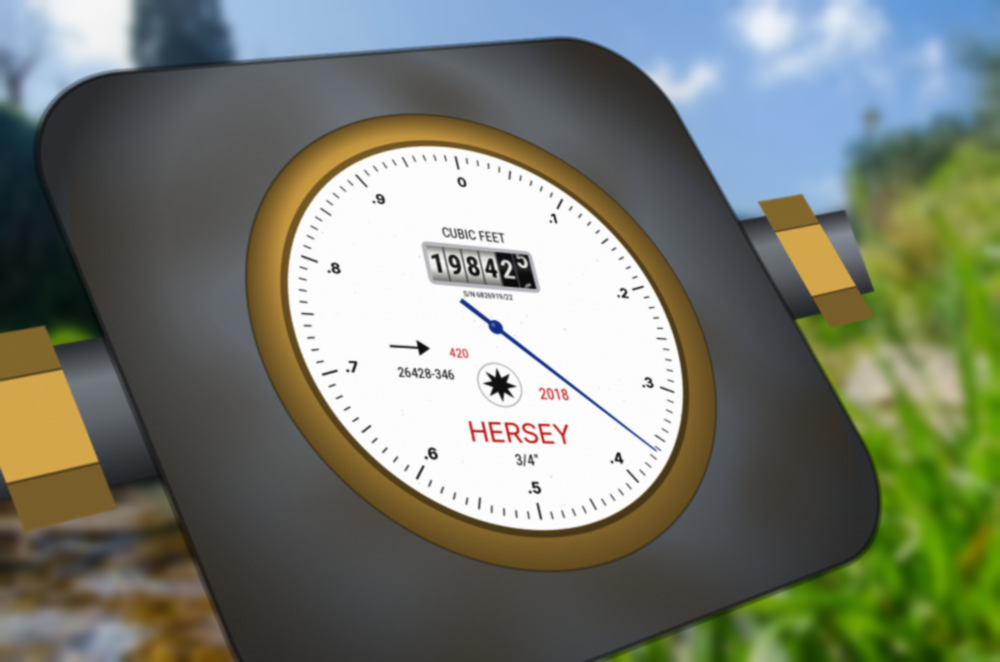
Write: 198425.36ft³
